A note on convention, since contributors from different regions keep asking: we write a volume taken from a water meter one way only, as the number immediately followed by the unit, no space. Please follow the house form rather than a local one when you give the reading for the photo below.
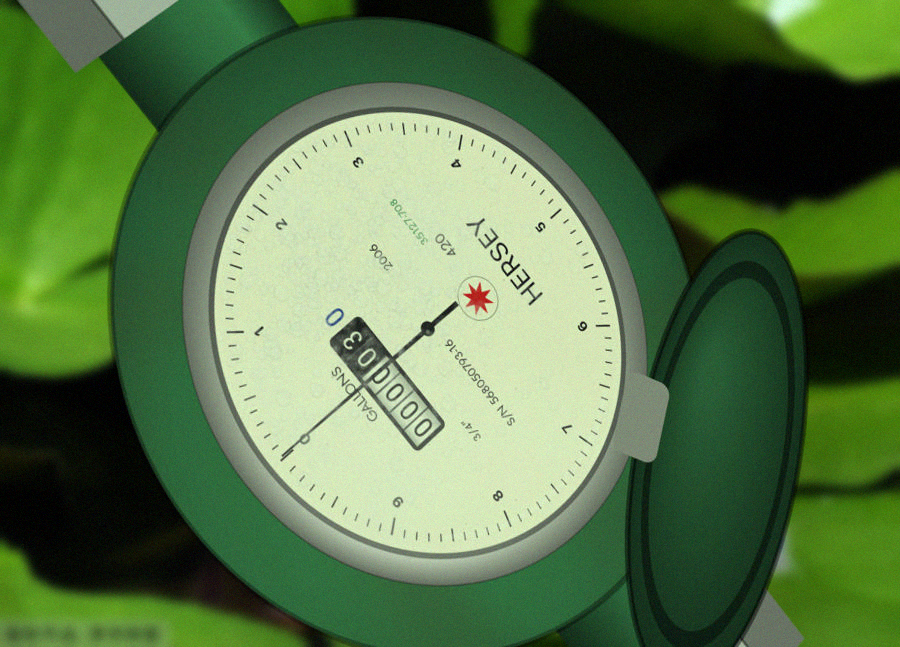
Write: 30.0gal
